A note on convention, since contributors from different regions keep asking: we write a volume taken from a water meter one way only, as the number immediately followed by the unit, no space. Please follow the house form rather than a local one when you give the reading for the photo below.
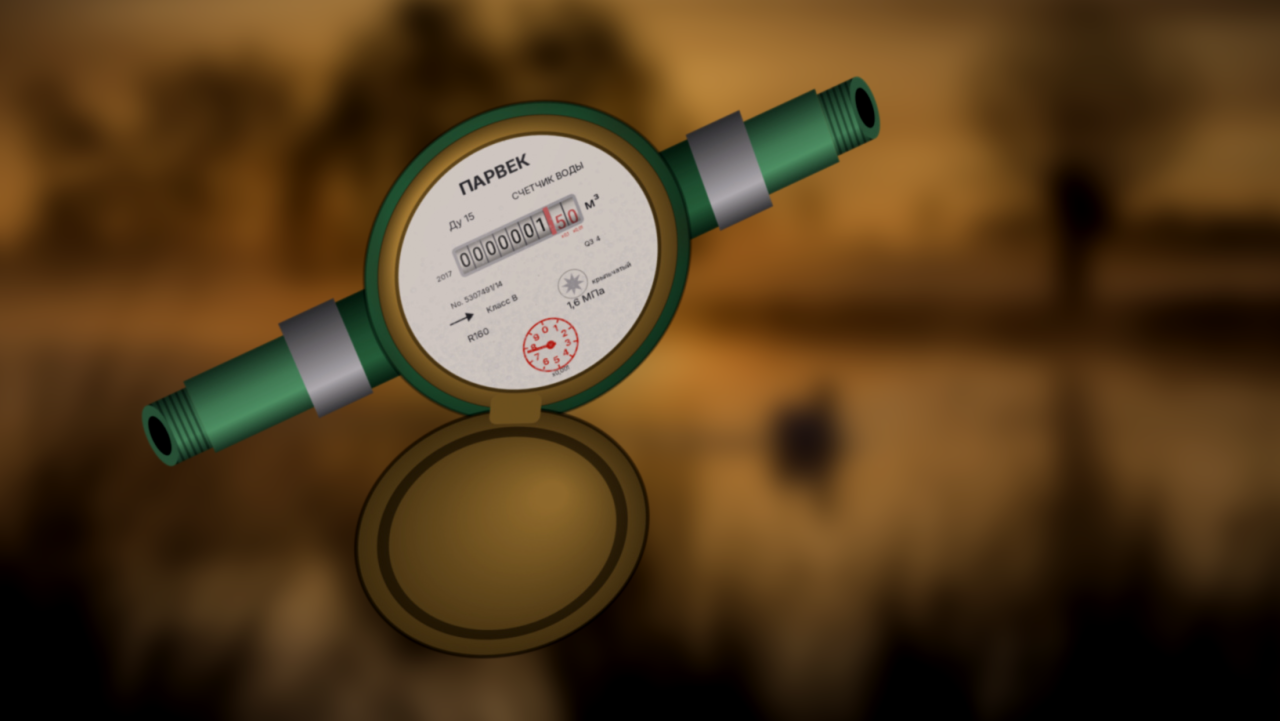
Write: 1.497m³
